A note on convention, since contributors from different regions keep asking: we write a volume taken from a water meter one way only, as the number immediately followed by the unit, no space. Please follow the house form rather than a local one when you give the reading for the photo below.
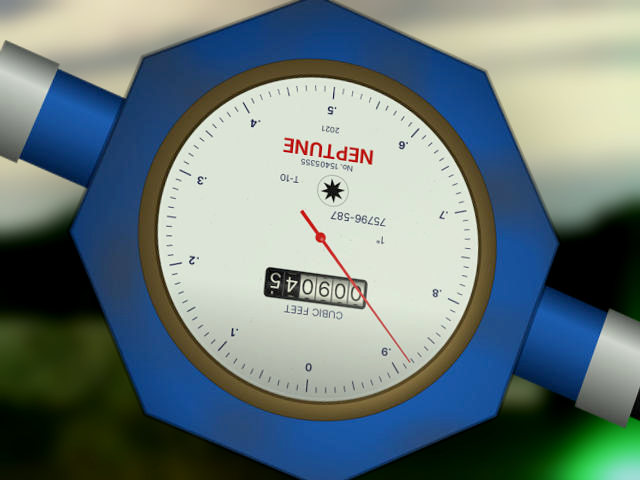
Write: 9044.88ft³
